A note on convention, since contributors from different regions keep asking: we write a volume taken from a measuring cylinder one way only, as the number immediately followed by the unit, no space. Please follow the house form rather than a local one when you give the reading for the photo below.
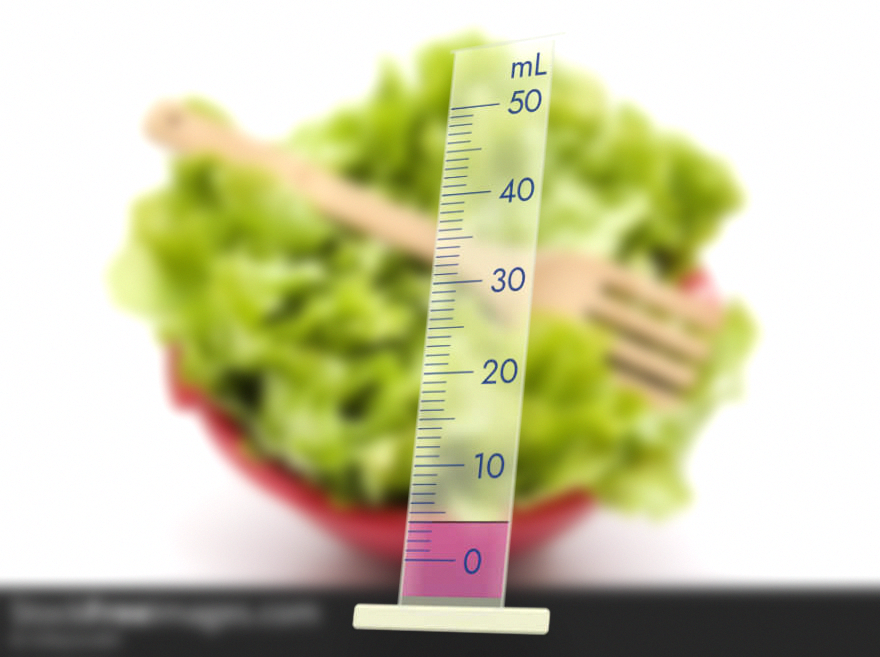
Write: 4mL
